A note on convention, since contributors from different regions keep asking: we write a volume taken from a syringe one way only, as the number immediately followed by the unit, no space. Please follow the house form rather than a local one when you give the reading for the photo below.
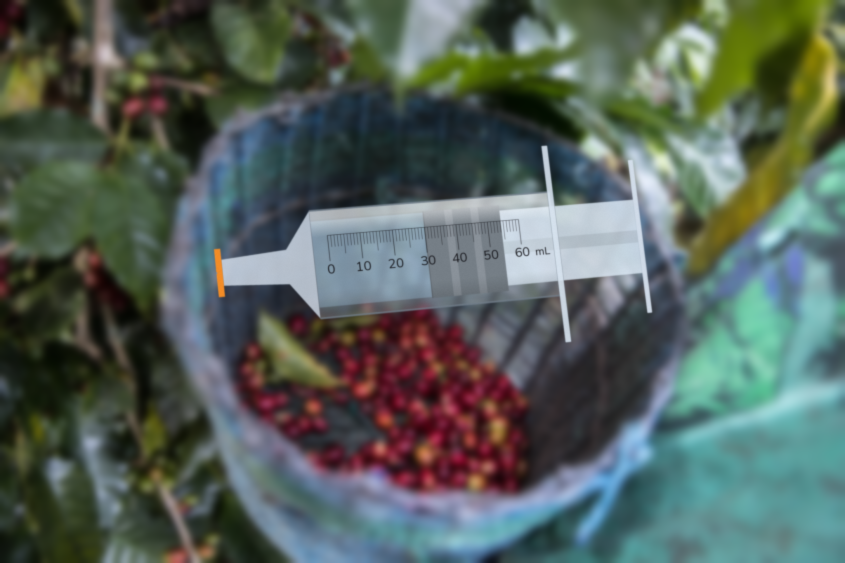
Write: 30mL
